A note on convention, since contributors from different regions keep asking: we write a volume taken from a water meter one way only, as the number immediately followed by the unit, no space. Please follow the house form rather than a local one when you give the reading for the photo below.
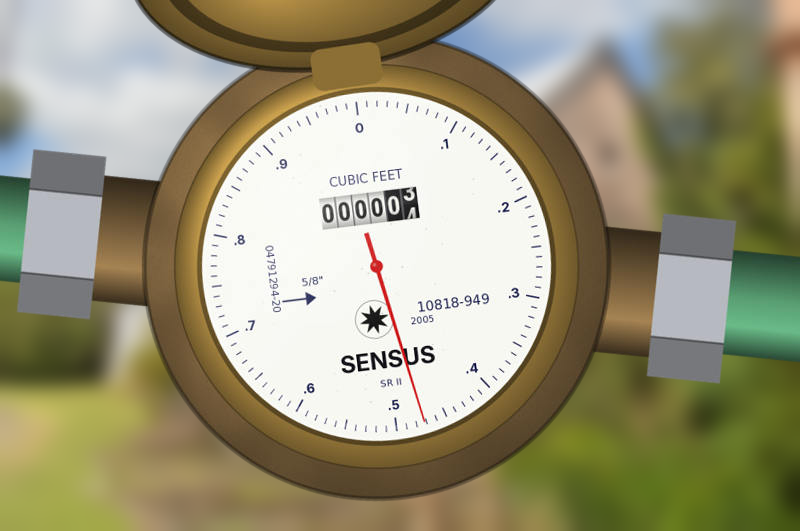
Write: 3.47ft³
